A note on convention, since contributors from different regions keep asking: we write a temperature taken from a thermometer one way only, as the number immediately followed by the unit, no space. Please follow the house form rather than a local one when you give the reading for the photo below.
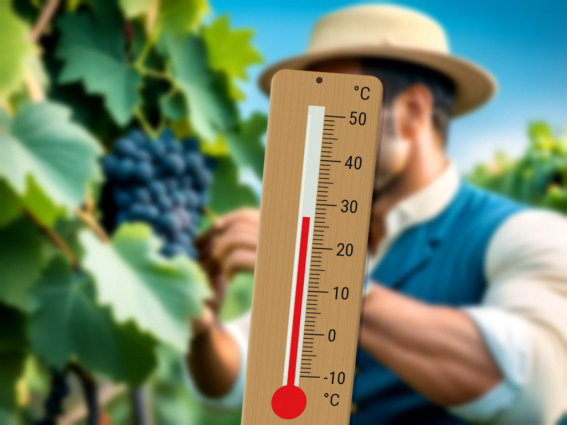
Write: 27°C
